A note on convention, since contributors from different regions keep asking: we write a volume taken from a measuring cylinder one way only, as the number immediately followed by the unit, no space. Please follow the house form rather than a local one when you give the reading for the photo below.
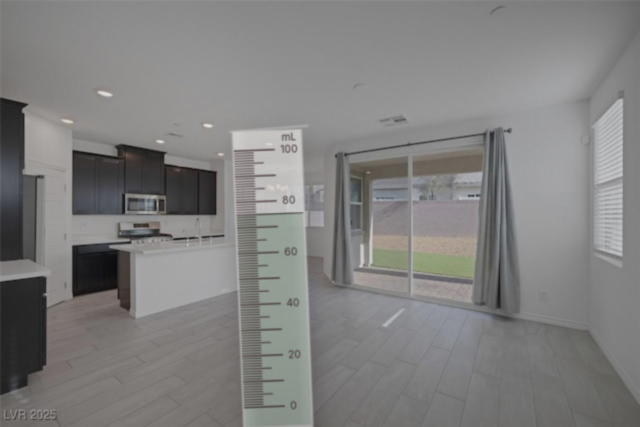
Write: 75mL
